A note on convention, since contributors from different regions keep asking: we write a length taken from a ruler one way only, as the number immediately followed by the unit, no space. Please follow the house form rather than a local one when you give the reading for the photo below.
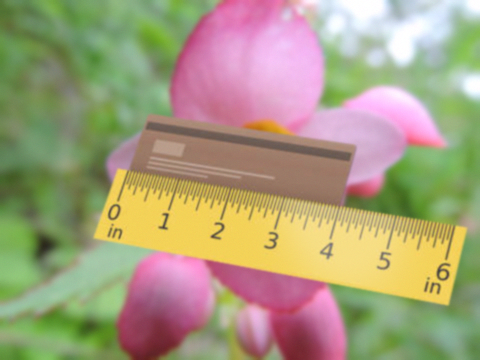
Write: 4in
